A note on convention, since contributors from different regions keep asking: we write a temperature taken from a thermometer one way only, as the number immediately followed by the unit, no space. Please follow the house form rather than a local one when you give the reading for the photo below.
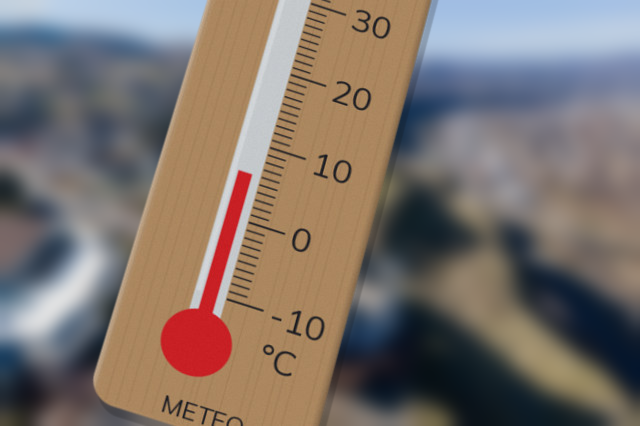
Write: 6°C
